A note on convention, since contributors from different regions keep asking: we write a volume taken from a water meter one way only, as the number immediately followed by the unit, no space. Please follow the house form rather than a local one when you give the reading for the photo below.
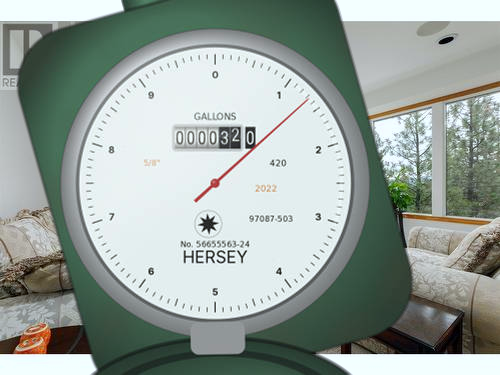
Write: 321.3gal
